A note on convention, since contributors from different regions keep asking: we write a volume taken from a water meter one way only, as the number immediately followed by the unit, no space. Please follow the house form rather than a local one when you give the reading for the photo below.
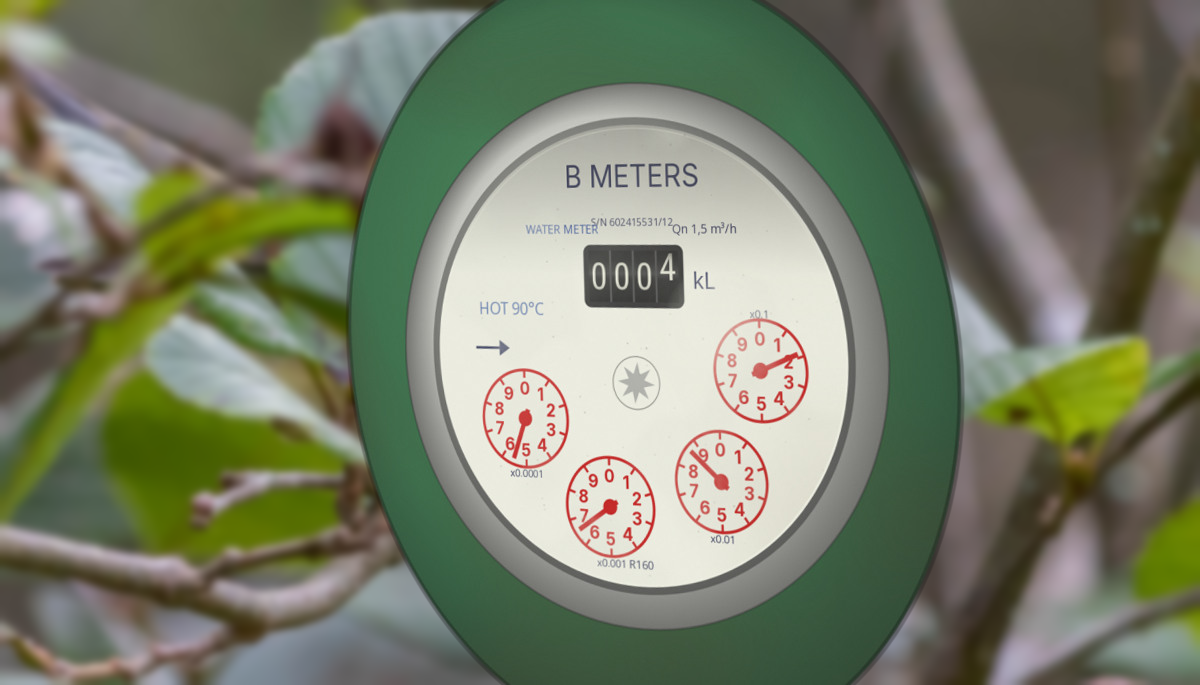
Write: 4.1865kL
